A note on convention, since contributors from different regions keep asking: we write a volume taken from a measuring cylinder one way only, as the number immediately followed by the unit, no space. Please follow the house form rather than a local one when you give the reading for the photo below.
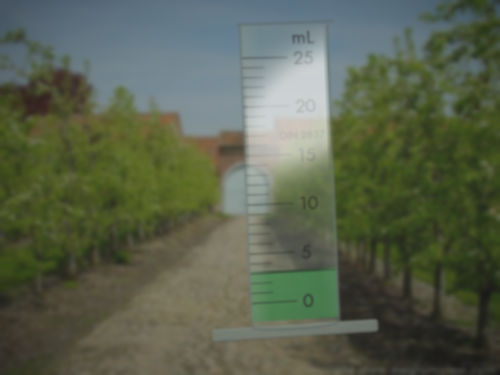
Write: 3mL
